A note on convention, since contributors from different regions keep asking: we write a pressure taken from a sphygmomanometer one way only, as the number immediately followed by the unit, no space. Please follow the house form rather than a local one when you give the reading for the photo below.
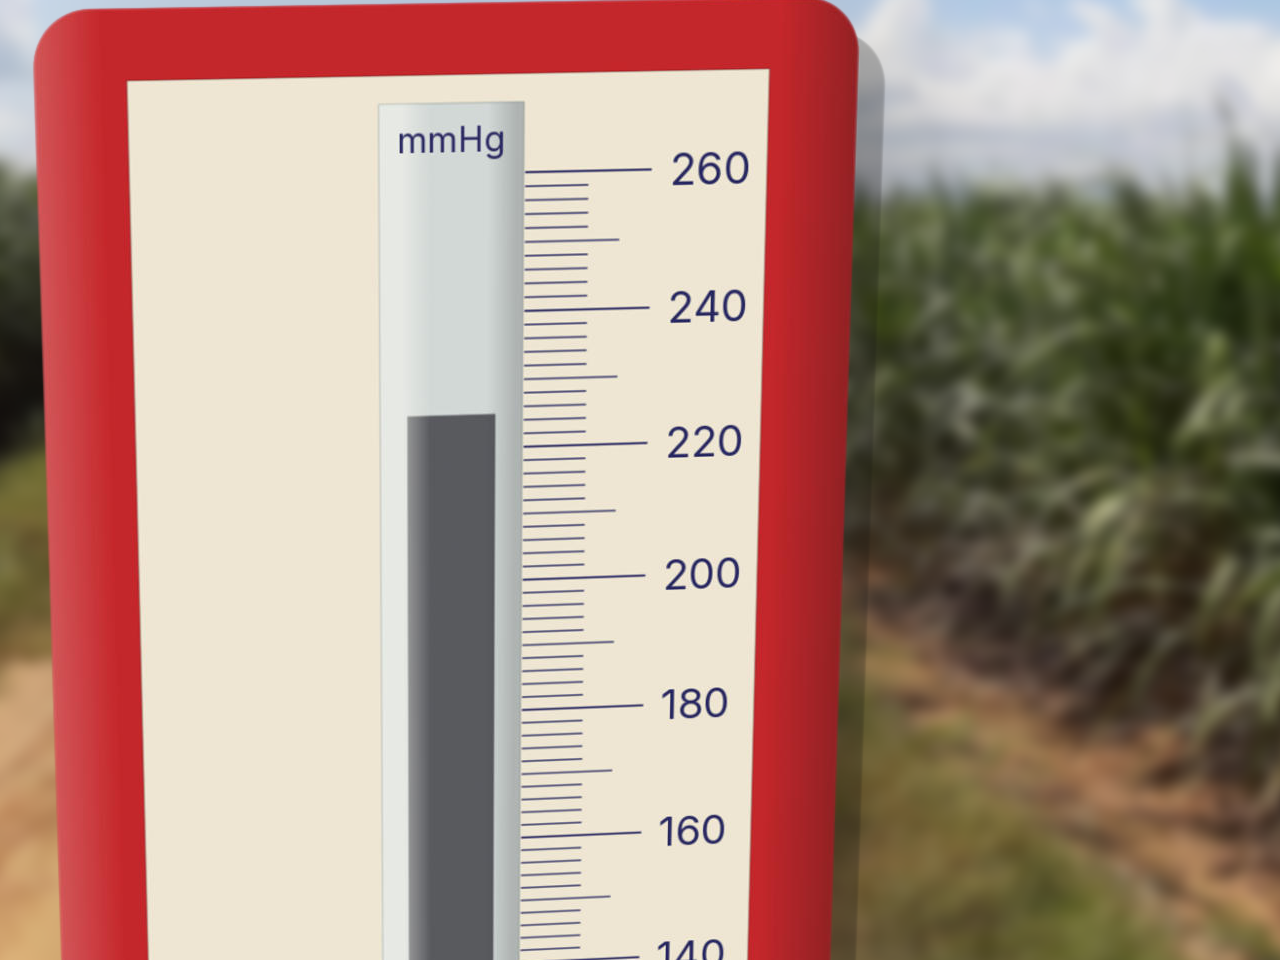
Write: 225mmHg
